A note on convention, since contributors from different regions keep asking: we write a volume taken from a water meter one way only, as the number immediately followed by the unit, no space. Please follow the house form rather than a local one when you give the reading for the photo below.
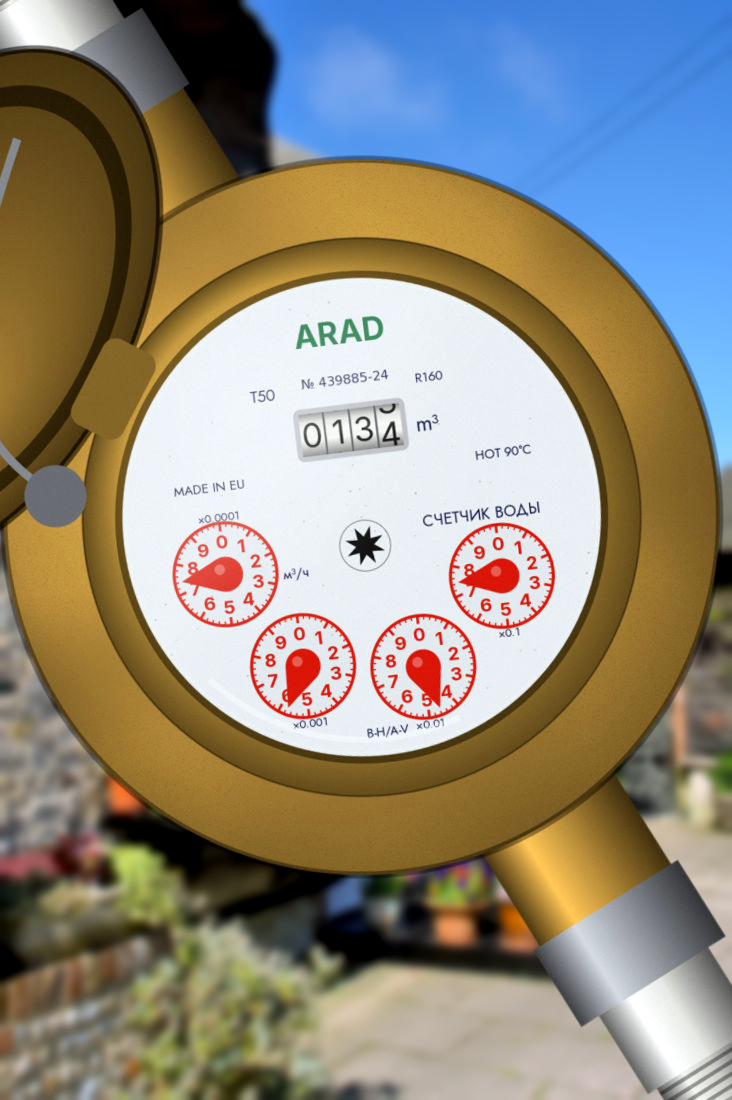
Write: 133.7457m³
